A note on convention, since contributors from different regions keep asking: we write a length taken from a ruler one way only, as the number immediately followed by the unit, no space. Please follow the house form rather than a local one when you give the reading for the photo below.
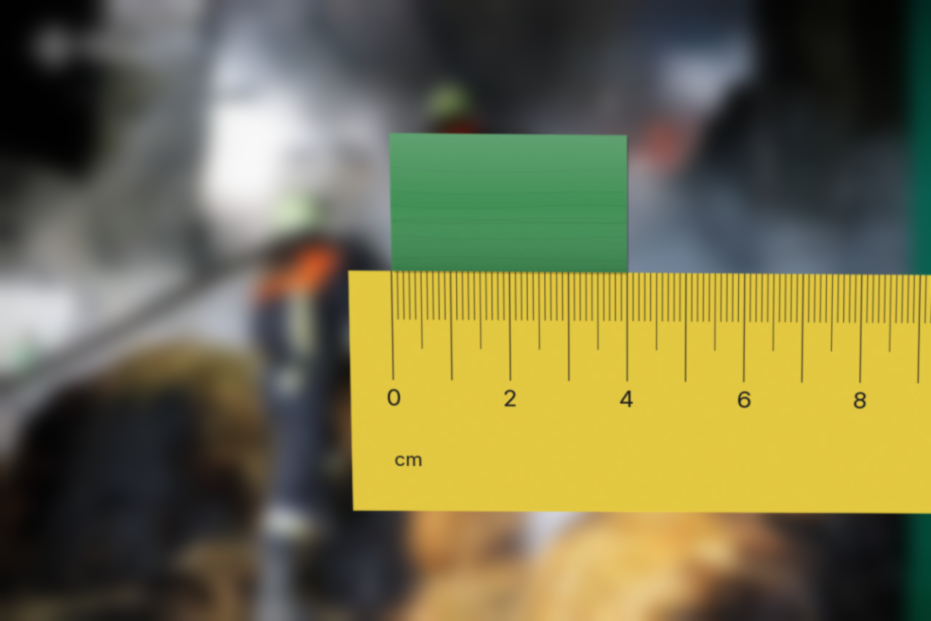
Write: 4cm
